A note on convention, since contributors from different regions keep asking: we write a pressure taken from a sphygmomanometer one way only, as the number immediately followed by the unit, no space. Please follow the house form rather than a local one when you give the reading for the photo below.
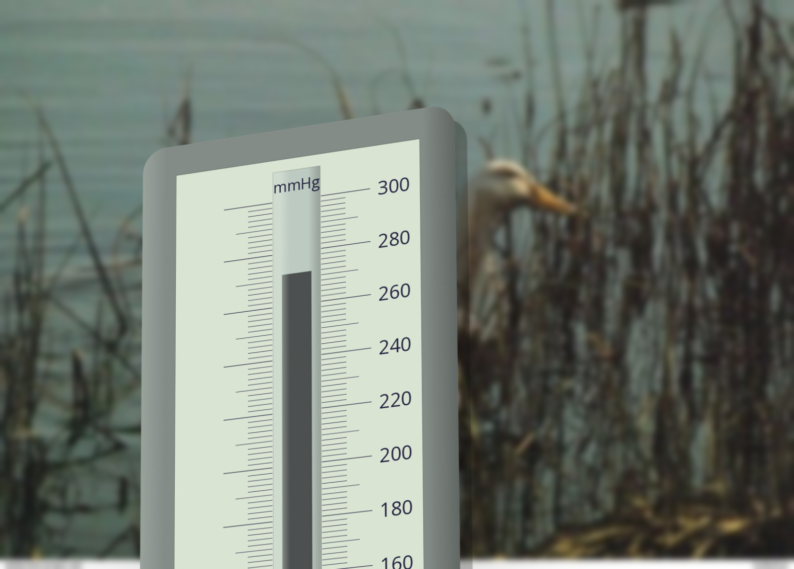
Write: 272mmHg
